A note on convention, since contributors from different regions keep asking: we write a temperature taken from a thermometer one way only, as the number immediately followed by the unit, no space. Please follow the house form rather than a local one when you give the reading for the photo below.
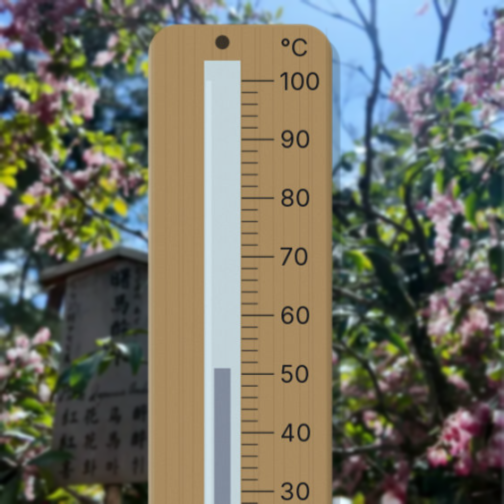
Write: 51°C
